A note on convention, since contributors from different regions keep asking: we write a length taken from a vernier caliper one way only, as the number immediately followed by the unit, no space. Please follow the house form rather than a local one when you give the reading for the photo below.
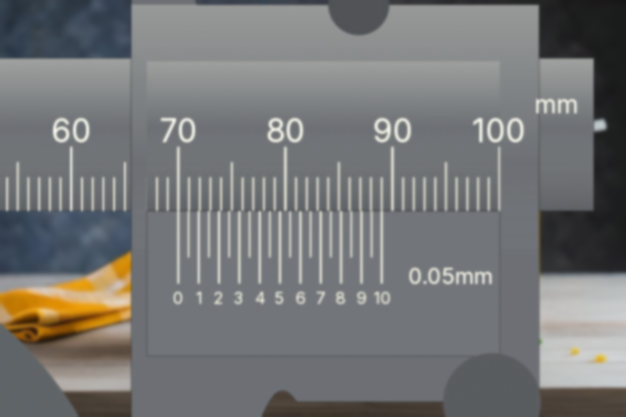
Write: 70.0mm
